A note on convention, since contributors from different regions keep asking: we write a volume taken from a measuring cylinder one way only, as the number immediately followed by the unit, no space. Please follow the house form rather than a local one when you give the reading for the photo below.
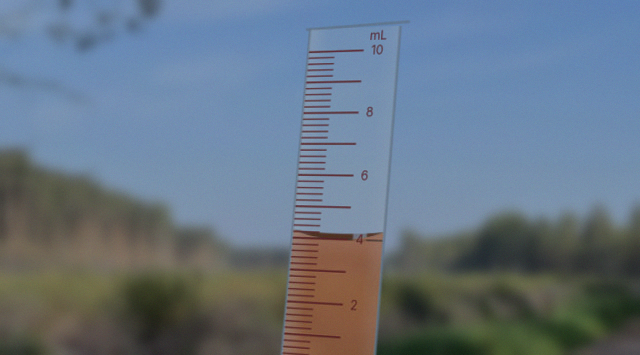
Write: 4mL
